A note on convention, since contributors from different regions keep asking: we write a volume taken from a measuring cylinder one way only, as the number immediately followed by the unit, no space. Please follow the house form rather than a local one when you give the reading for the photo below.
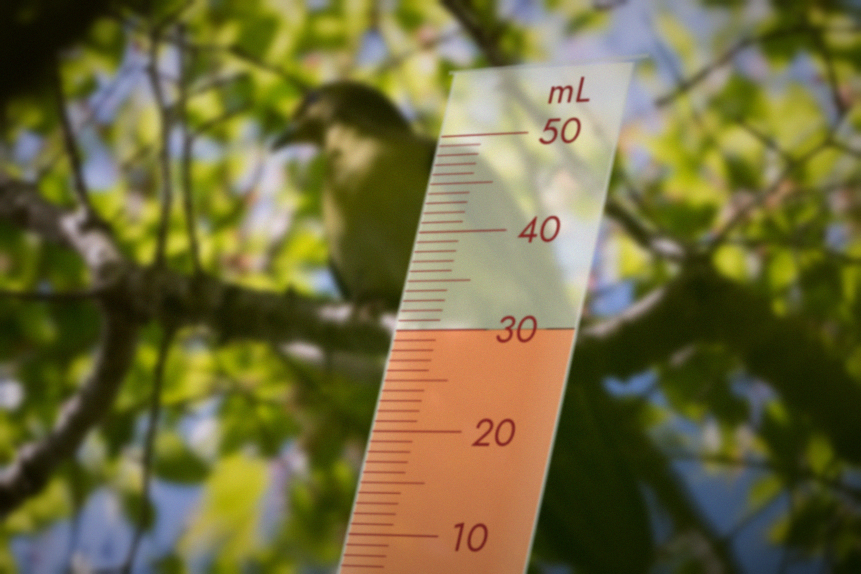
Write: 30mL
